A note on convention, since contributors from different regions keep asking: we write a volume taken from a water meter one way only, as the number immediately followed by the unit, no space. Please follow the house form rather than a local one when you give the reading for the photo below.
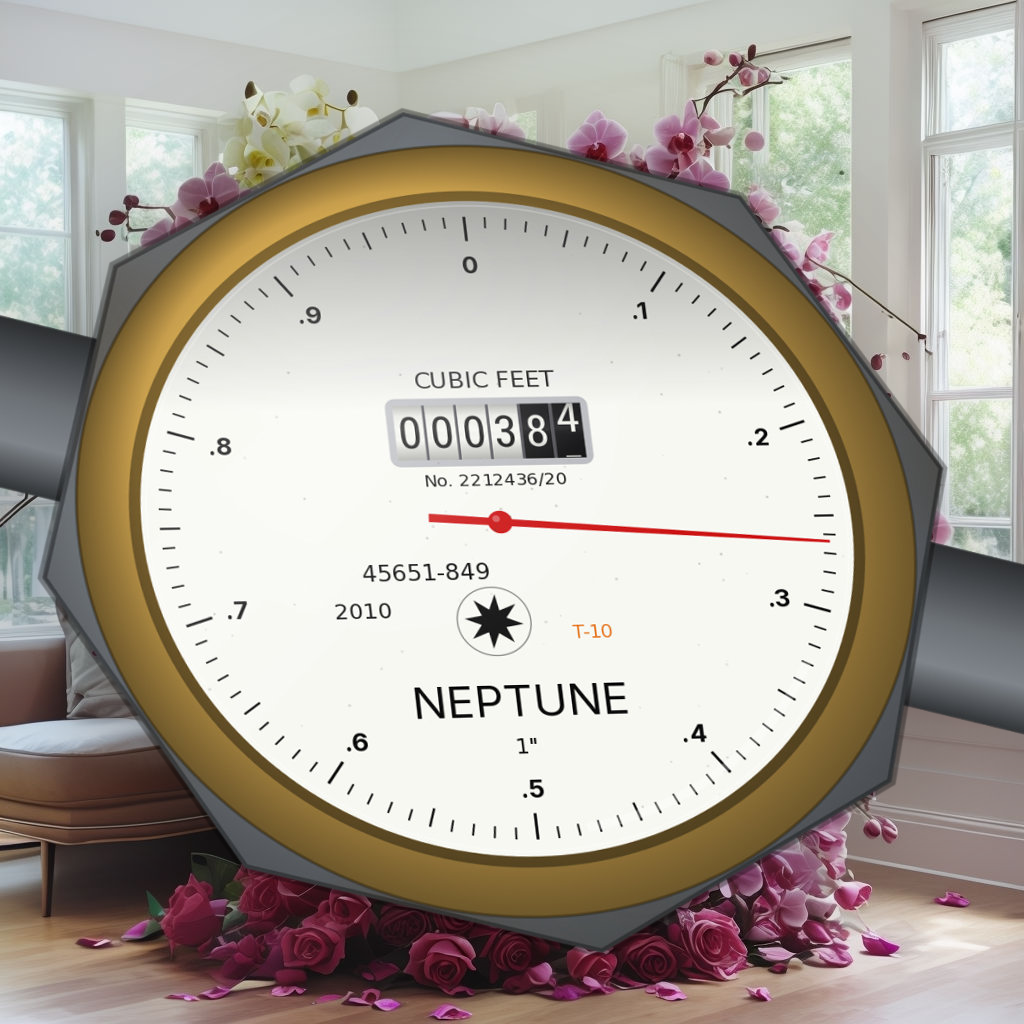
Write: 384.26ft³
